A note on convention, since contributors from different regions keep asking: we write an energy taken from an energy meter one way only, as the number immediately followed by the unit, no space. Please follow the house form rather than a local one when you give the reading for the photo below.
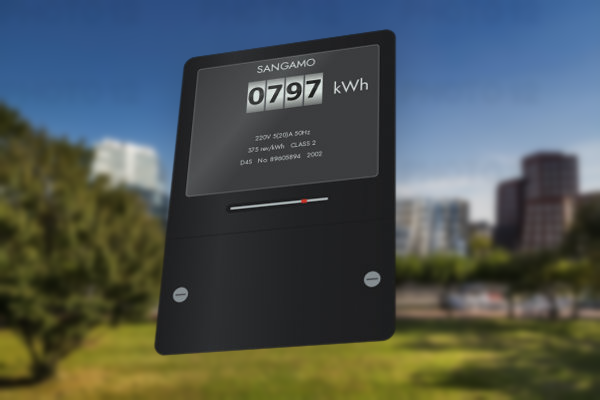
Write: 797kWh
